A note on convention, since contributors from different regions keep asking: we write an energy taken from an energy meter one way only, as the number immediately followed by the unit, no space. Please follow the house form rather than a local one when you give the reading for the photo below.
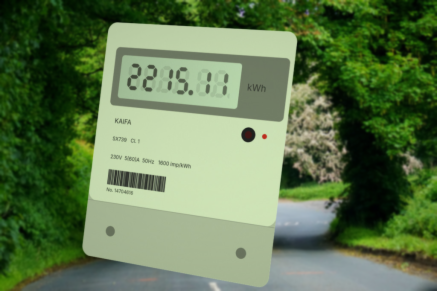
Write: 2215.11kWh
